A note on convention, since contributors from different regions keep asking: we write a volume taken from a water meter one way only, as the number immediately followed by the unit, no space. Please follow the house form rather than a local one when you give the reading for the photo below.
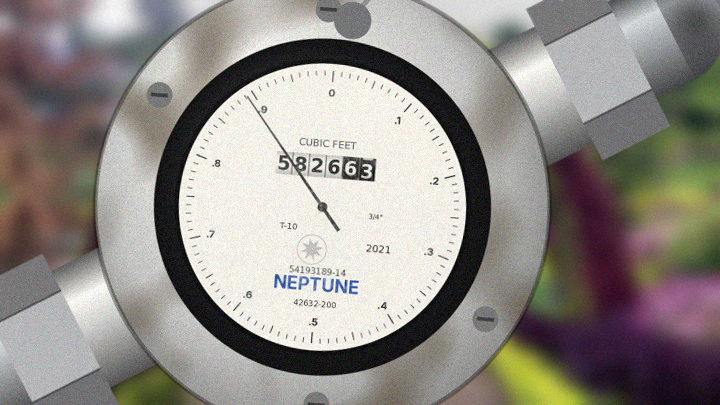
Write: 582662.89ft³
